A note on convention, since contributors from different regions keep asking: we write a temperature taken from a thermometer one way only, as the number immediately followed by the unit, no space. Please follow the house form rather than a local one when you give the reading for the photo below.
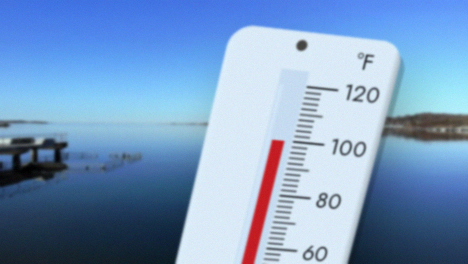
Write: 100°F
